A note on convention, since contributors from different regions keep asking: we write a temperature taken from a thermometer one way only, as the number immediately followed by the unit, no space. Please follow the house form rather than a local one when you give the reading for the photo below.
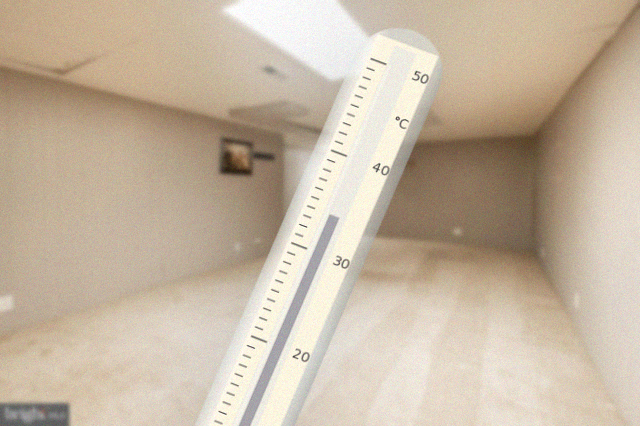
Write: 34°C
